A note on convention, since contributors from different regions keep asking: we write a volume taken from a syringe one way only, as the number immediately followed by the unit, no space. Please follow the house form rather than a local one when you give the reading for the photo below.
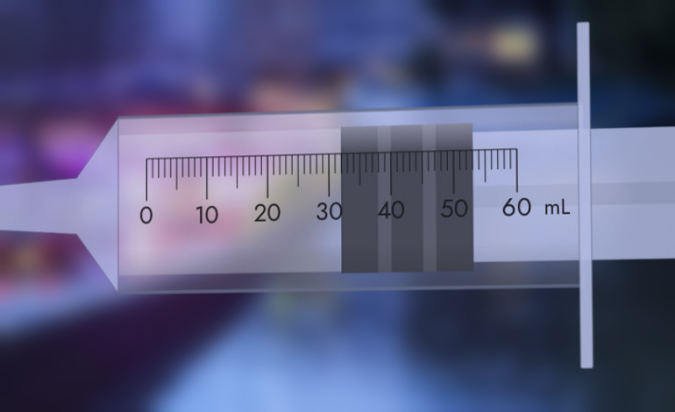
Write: 32mL
